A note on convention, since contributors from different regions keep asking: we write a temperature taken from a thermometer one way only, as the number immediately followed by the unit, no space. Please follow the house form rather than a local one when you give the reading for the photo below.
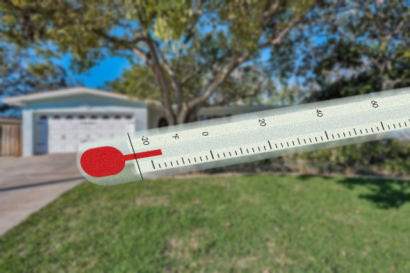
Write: -16°F
